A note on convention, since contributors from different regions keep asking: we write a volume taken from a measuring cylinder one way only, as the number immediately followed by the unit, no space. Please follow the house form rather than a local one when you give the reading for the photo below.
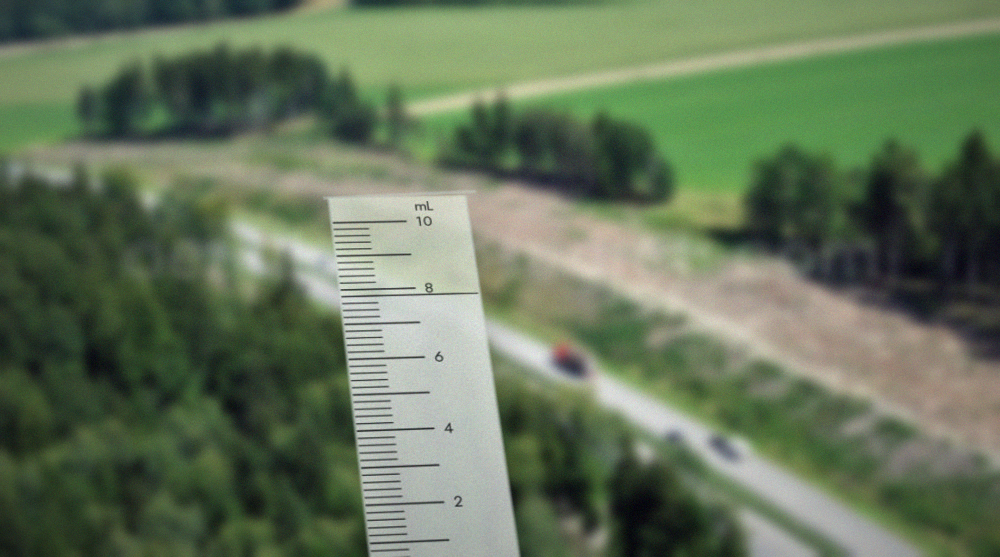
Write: 7.8mL
